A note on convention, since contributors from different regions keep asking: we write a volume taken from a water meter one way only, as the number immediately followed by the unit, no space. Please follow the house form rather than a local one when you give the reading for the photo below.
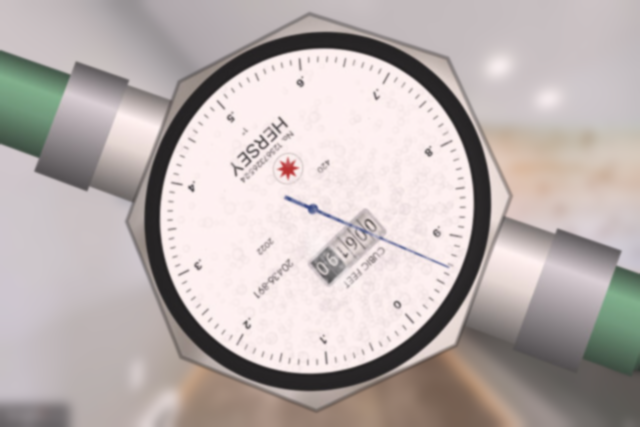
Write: 6189.93ft³
